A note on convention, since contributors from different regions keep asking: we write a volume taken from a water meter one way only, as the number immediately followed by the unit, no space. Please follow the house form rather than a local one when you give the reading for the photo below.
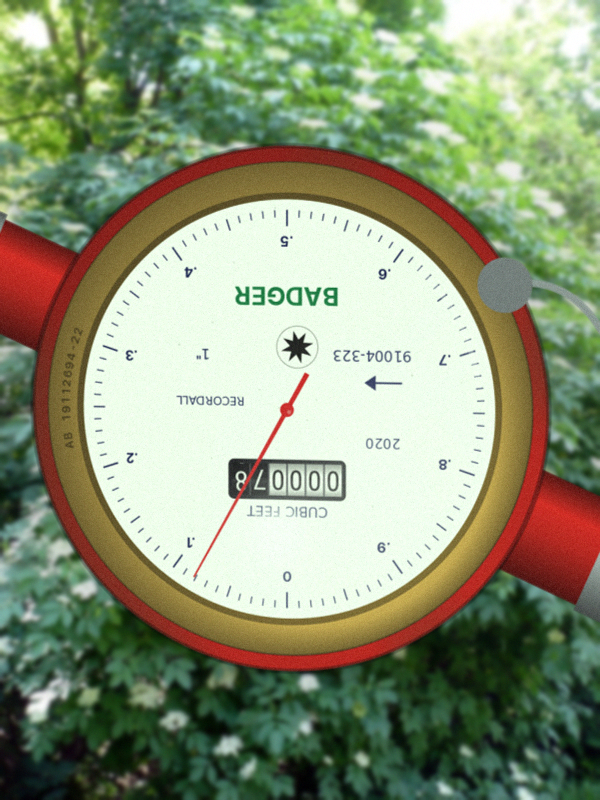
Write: 78.08ft³
